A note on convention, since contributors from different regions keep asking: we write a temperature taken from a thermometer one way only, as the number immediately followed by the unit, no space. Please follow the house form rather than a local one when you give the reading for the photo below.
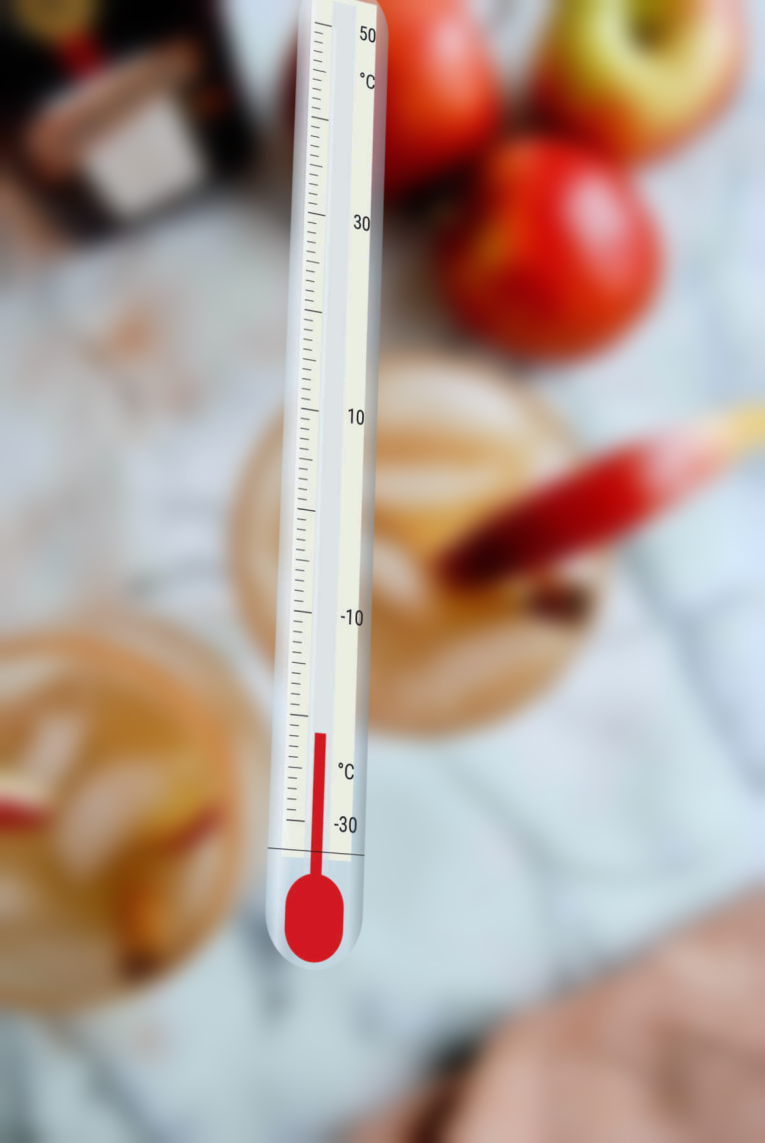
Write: -21.5°C
